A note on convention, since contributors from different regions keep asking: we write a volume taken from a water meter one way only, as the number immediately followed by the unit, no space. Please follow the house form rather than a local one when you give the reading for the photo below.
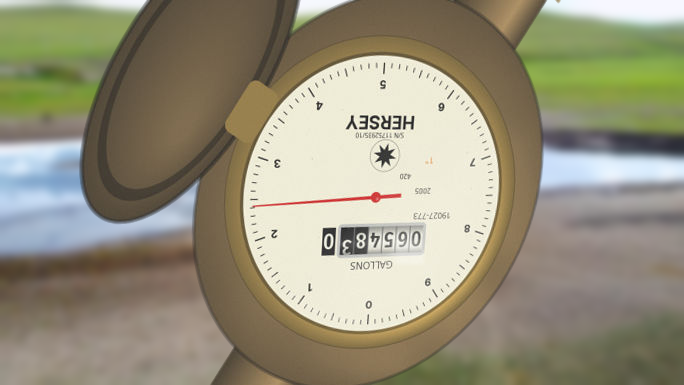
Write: 654832.4gal
